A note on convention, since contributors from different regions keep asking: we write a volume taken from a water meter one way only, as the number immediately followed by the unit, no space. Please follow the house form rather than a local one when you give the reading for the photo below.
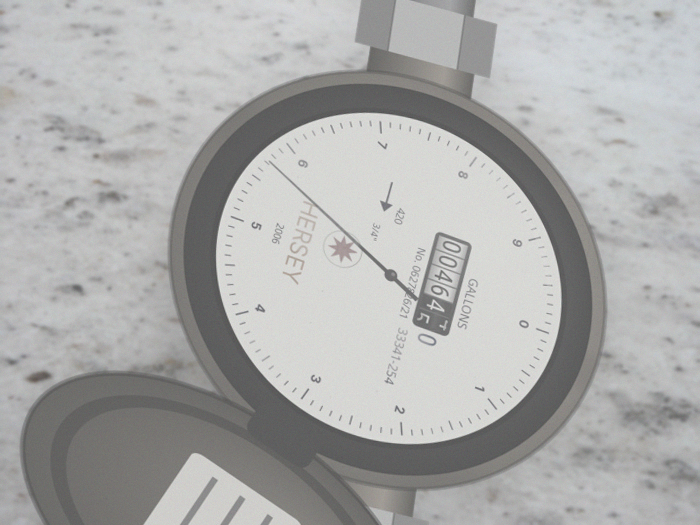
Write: 46445.7gal
